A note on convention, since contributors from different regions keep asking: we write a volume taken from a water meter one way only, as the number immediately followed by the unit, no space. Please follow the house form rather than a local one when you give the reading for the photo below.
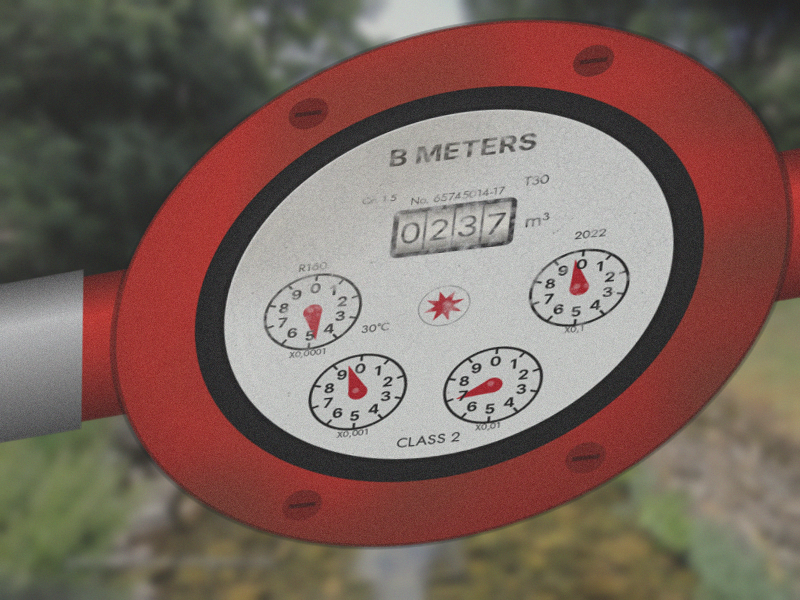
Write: 236.9694m³
